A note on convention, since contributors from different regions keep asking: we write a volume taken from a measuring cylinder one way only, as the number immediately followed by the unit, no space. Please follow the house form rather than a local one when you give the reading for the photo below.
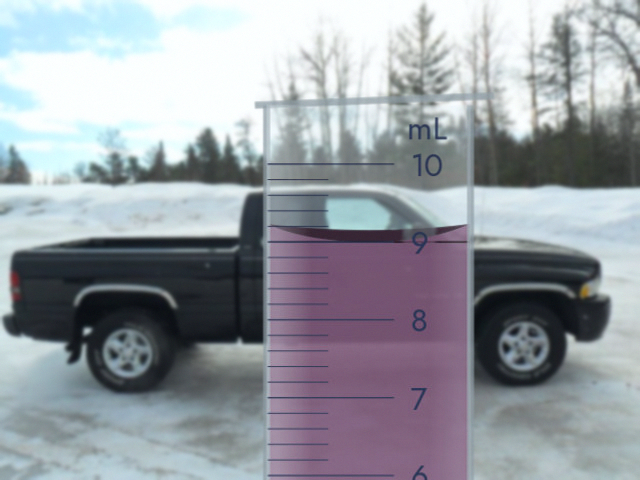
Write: 9mL
